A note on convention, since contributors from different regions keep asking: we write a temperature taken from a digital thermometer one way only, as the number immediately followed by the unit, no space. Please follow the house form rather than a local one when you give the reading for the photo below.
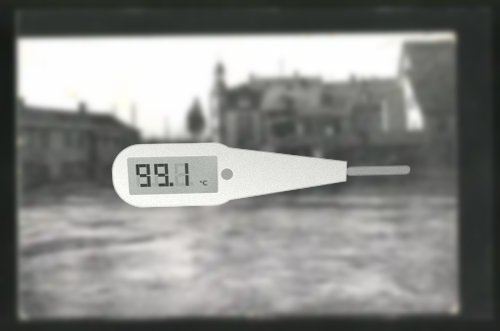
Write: 99.1°C
